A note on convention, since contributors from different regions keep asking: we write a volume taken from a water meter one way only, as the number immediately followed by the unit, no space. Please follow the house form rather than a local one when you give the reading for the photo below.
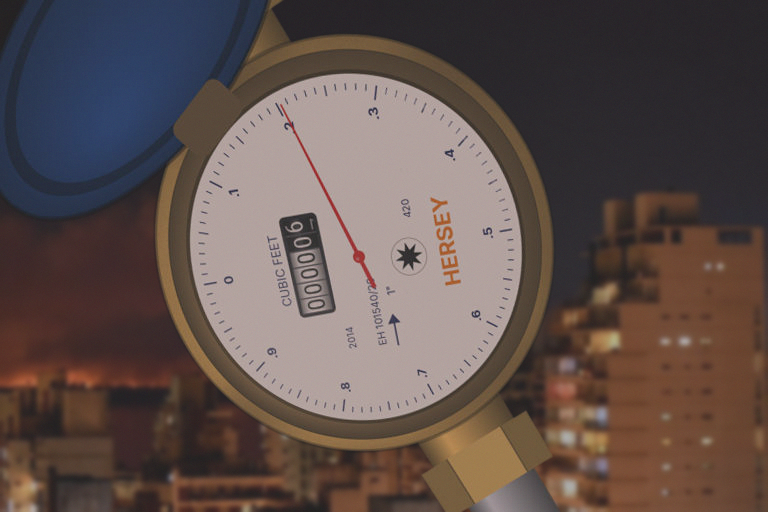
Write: 6.20ft³
